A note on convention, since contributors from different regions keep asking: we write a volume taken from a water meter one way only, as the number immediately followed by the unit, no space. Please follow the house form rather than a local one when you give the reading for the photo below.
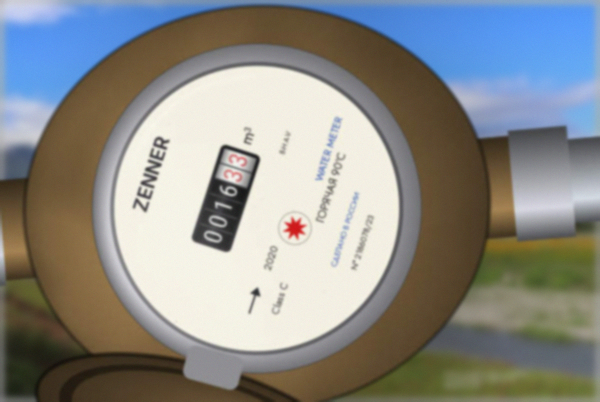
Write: 16.33m³
